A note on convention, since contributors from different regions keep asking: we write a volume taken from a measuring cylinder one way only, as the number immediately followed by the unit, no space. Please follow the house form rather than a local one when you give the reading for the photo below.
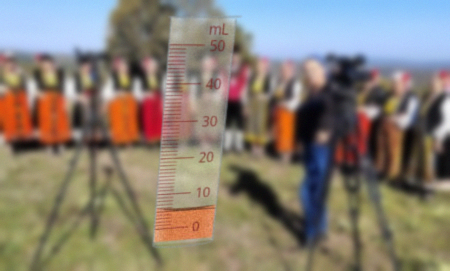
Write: 5mL
